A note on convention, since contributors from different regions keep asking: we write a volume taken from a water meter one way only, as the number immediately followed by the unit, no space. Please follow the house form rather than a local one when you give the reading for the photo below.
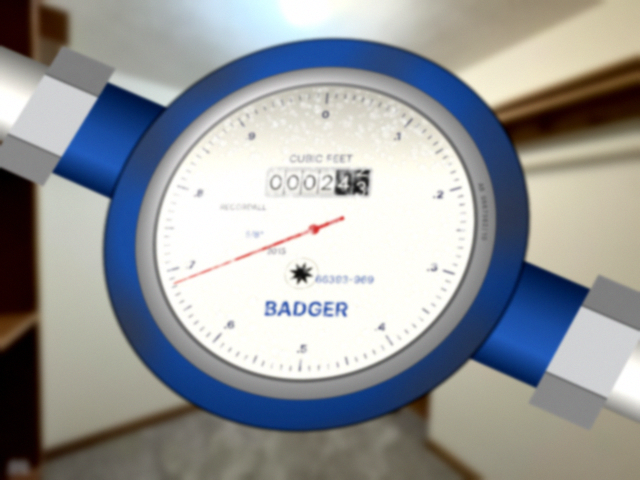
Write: 242.68ft³
